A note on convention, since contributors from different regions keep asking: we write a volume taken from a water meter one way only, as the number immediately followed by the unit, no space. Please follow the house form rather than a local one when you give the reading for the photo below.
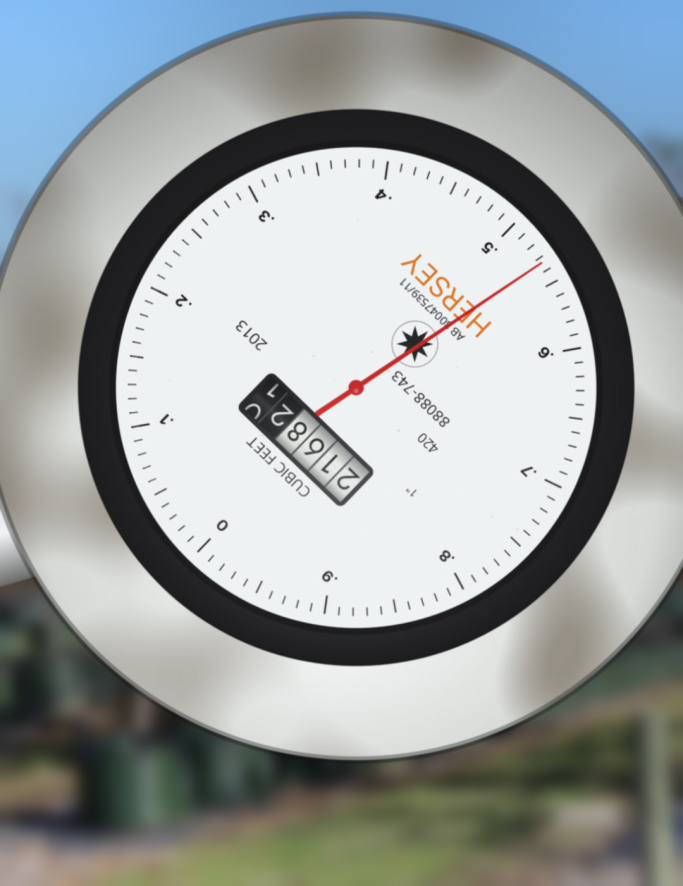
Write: 216820.53ft³
